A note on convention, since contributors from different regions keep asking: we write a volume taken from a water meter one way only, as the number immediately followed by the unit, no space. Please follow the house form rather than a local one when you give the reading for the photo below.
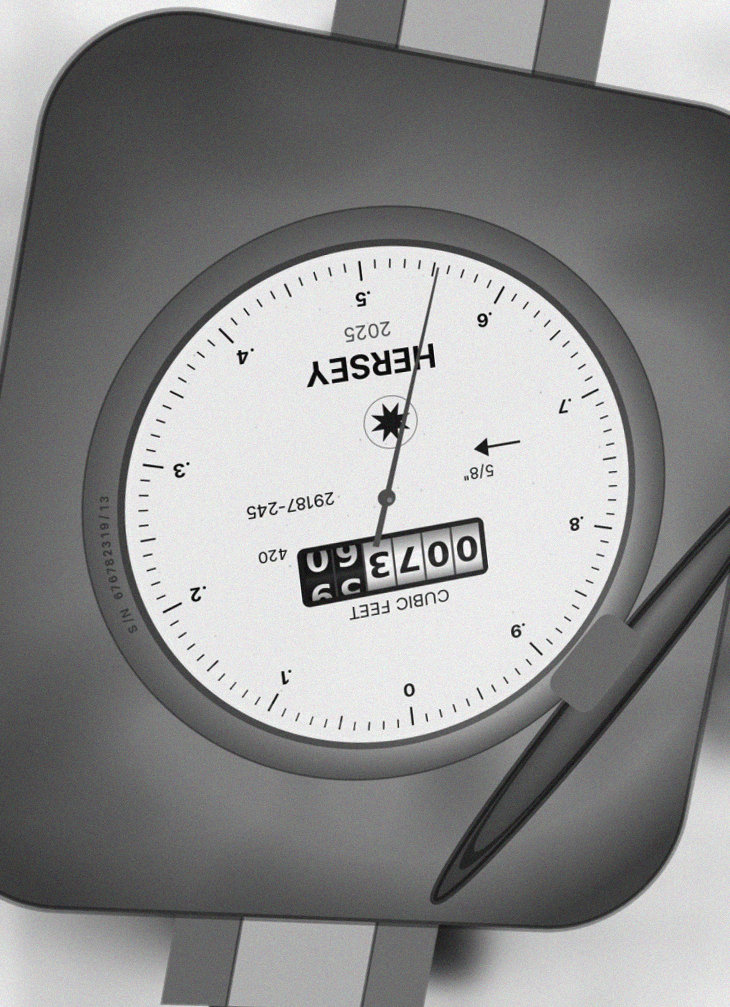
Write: 7359.55ft³
